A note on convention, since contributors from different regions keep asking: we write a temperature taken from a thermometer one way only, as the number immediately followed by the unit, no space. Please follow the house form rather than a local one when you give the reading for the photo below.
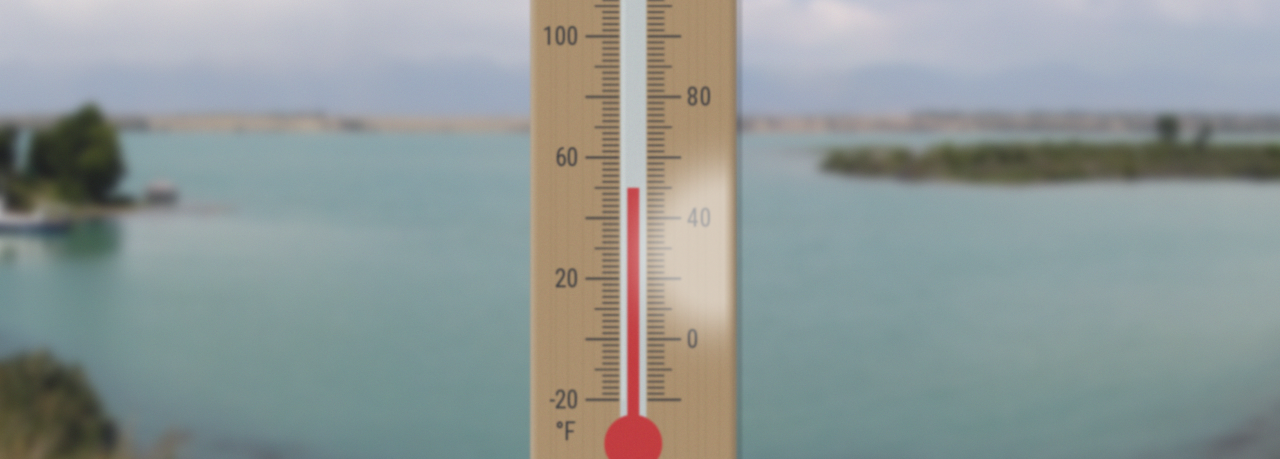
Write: 50°F
